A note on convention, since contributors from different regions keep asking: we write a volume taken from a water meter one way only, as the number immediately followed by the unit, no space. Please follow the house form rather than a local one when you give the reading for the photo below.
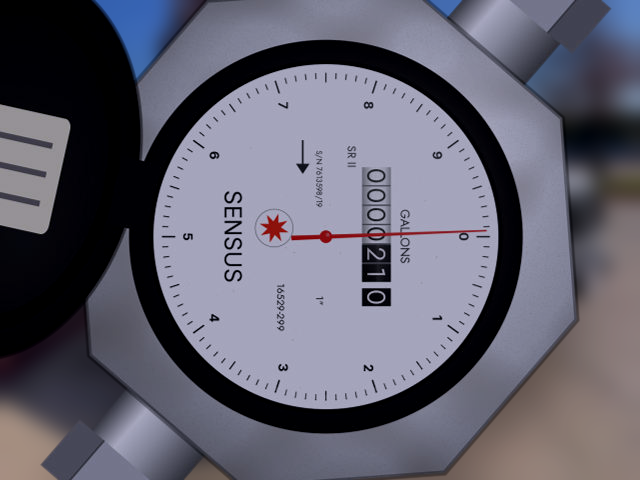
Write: 209.9gal
